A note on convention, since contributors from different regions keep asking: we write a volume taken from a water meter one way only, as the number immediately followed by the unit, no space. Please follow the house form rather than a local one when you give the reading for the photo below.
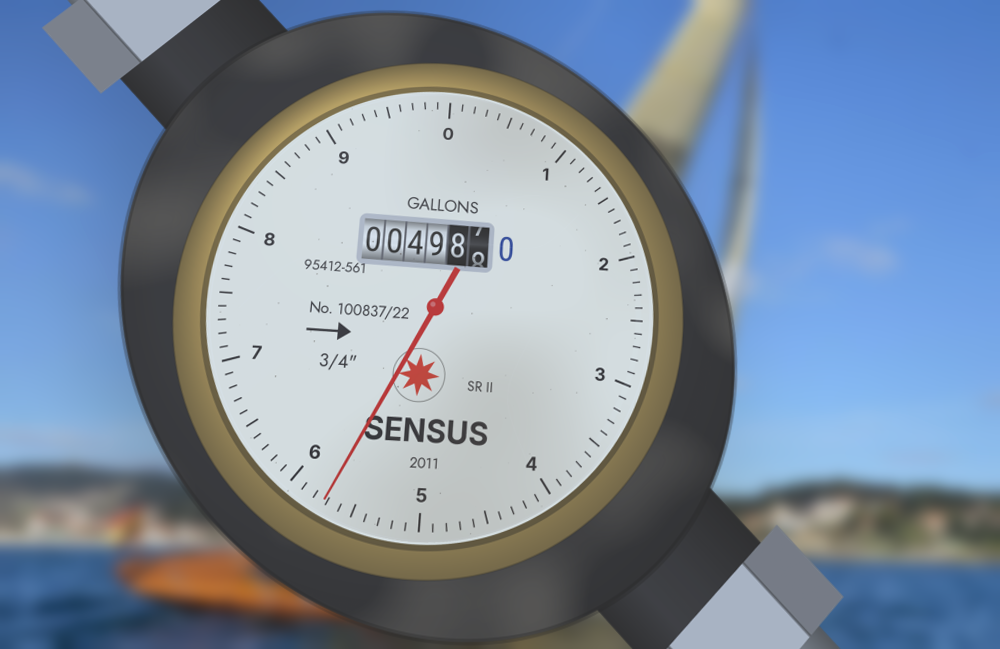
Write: 49875.7gal
